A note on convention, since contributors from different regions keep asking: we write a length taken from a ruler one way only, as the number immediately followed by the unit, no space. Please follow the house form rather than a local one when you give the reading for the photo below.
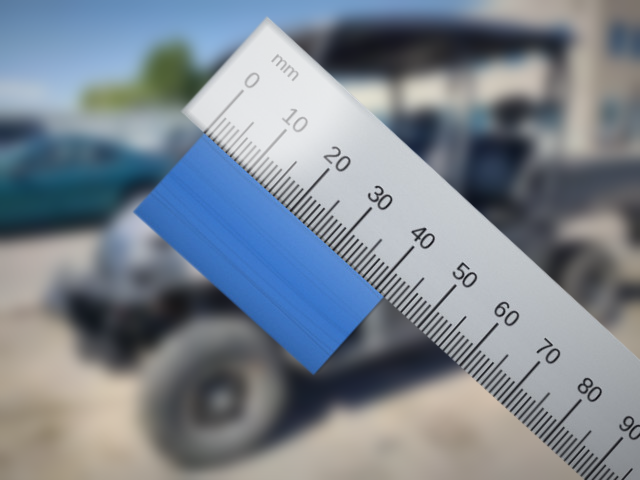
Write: 42mm
